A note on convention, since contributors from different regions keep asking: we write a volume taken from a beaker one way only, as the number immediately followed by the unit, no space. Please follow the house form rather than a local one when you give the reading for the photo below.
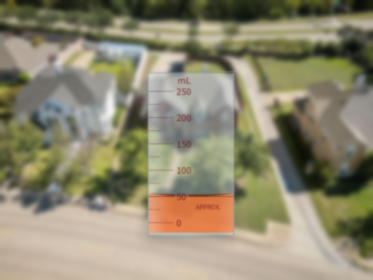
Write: 50mL
